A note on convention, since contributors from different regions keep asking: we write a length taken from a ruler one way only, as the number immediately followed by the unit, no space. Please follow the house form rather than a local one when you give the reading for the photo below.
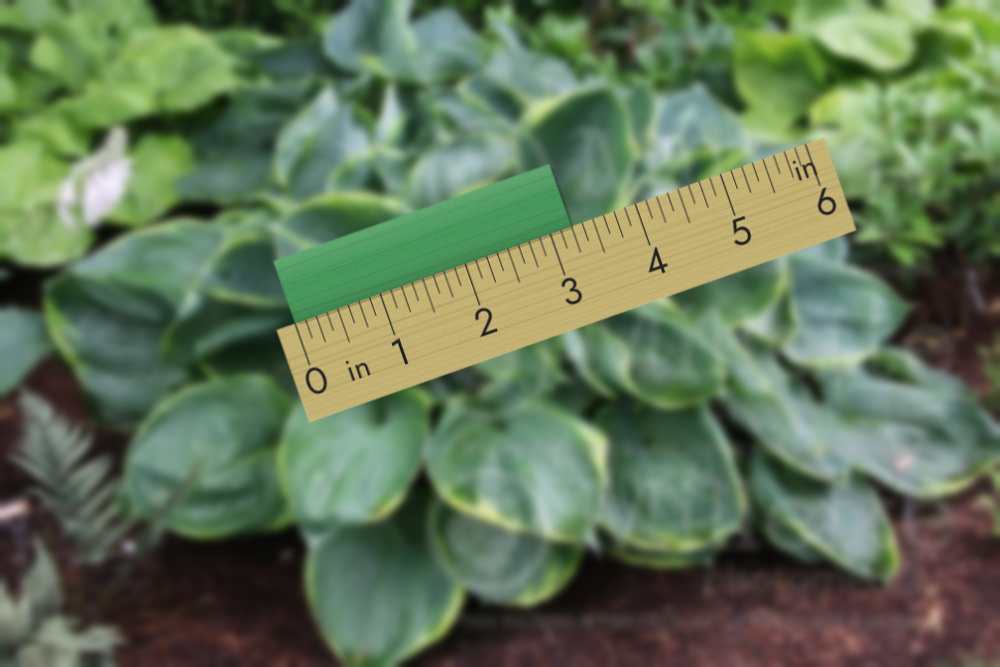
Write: 3.25in
